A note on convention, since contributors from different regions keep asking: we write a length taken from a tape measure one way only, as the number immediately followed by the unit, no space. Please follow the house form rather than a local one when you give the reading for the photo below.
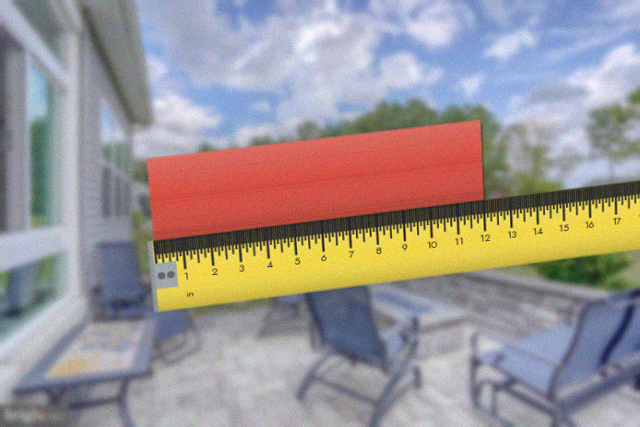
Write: 12in
